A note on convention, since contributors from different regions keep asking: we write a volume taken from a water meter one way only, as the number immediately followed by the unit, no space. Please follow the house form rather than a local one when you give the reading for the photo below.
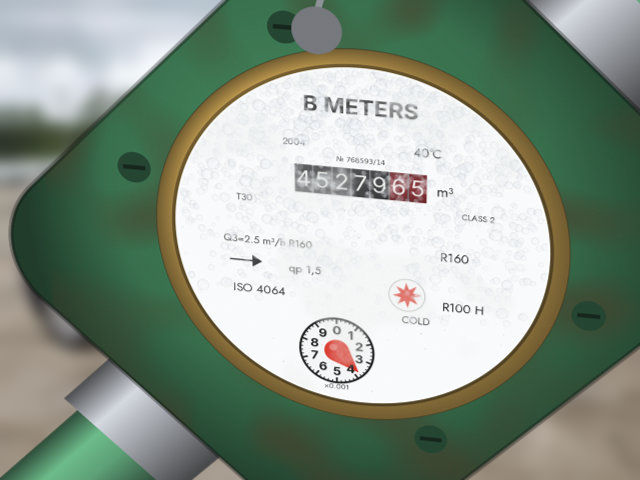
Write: 45279.653m³
